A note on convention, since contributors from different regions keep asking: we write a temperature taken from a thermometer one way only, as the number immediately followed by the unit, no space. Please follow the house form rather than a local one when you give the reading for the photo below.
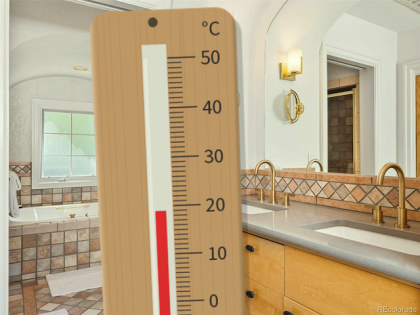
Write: 19°C
